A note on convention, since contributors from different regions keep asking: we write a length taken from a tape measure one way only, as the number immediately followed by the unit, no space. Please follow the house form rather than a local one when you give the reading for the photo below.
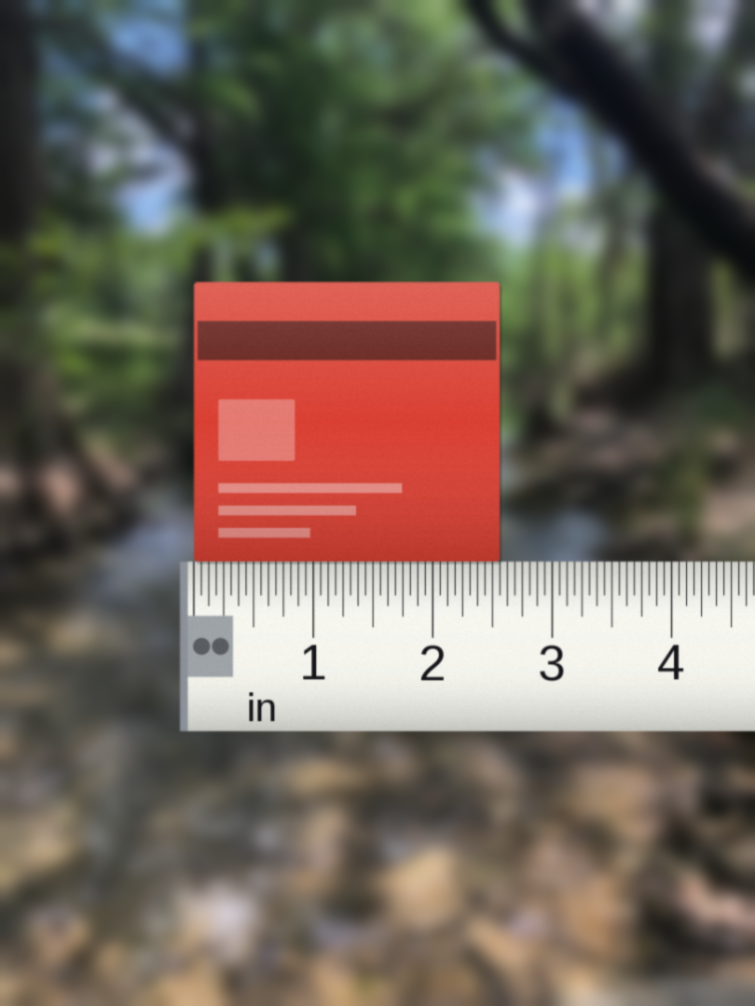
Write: 2.5625in
